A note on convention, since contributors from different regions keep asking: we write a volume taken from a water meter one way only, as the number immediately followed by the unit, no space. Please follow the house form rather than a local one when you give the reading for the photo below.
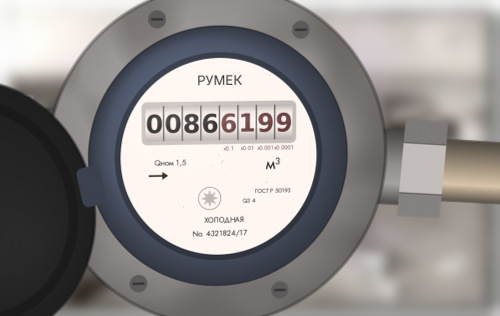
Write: 86.6199m³
